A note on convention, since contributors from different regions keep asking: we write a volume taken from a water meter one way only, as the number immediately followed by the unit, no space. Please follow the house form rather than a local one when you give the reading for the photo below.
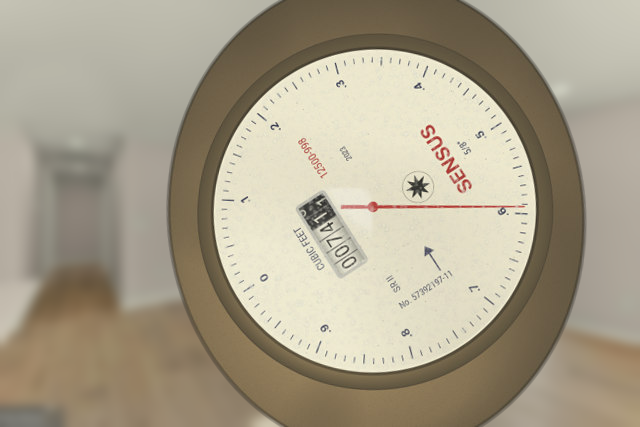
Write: 7410.59ft³
